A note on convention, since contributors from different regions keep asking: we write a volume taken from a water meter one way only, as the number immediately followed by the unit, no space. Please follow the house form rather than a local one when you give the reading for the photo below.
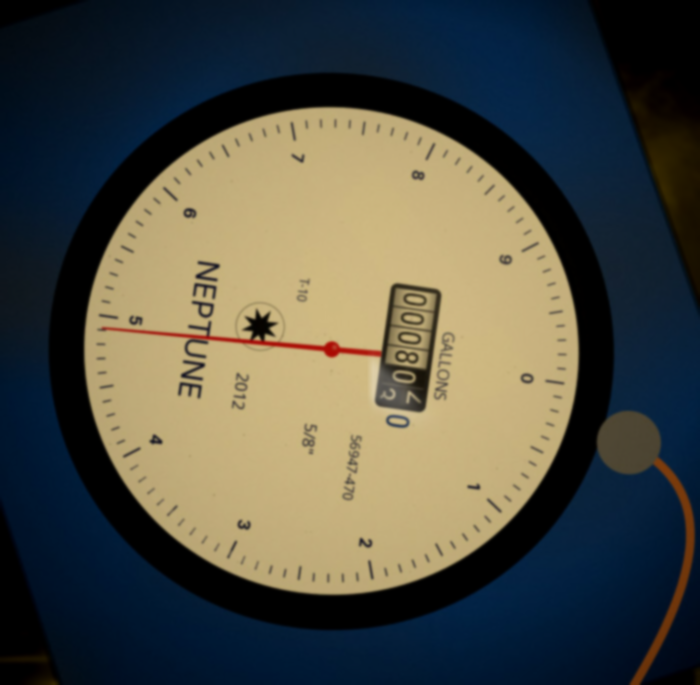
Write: 8024.9gal
